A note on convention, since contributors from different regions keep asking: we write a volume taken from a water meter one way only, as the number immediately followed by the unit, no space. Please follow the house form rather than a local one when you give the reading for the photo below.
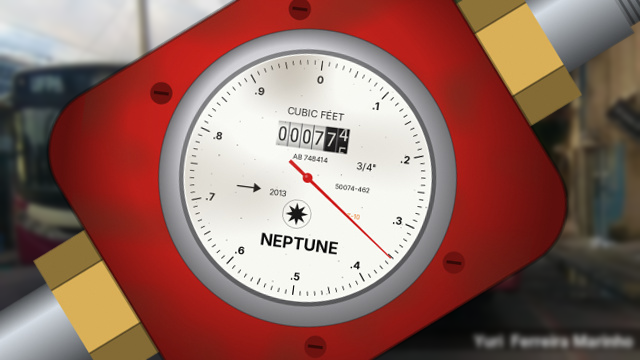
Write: 774.35ft³
